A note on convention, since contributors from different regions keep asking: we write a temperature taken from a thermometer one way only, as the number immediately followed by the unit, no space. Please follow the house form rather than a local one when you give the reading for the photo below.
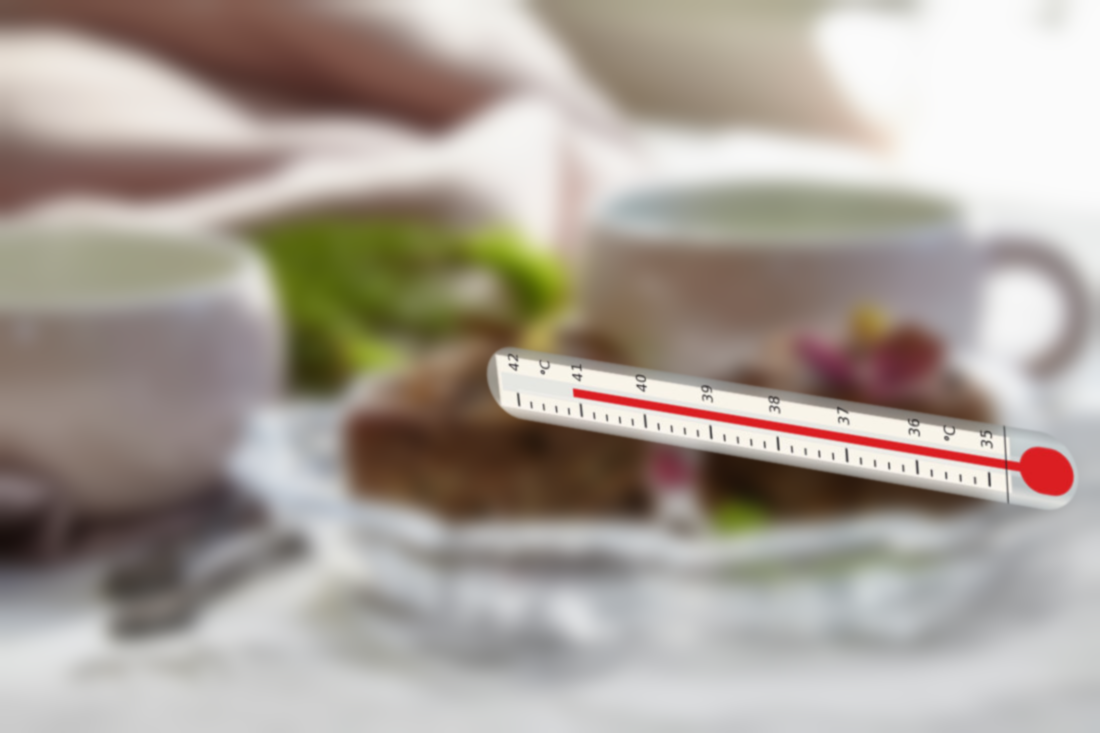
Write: 41.1°C
